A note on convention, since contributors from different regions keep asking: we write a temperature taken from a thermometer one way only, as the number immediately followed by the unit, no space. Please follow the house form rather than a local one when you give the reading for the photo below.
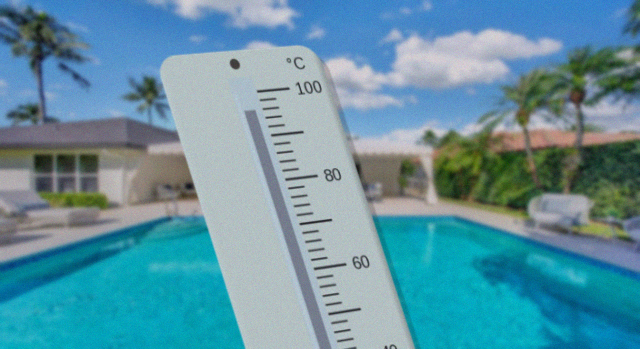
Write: 96°C
